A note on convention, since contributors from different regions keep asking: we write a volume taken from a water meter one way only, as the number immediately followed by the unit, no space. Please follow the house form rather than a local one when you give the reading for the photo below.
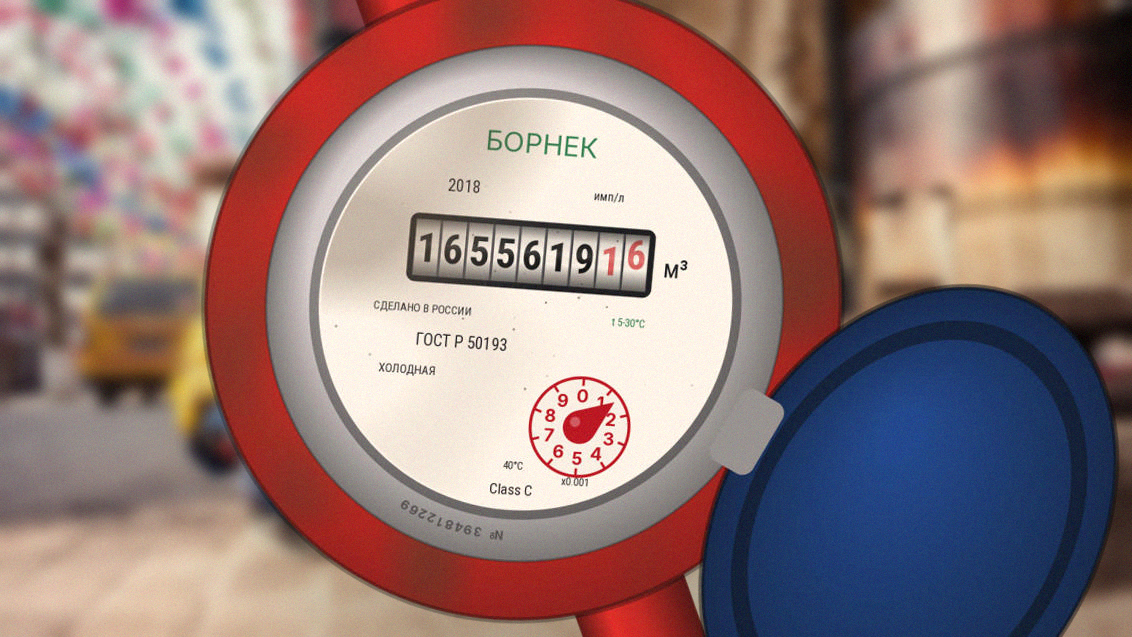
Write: 1655619.161m³
